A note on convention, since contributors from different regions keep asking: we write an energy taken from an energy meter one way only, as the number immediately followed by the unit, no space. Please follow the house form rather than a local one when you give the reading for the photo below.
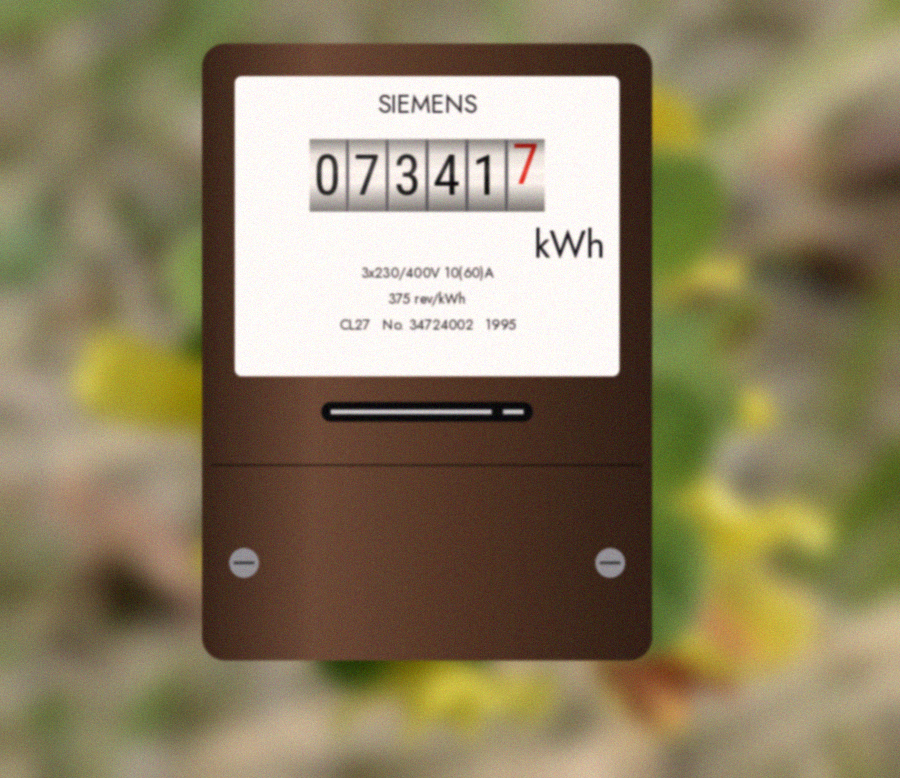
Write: 7341.7kWh
